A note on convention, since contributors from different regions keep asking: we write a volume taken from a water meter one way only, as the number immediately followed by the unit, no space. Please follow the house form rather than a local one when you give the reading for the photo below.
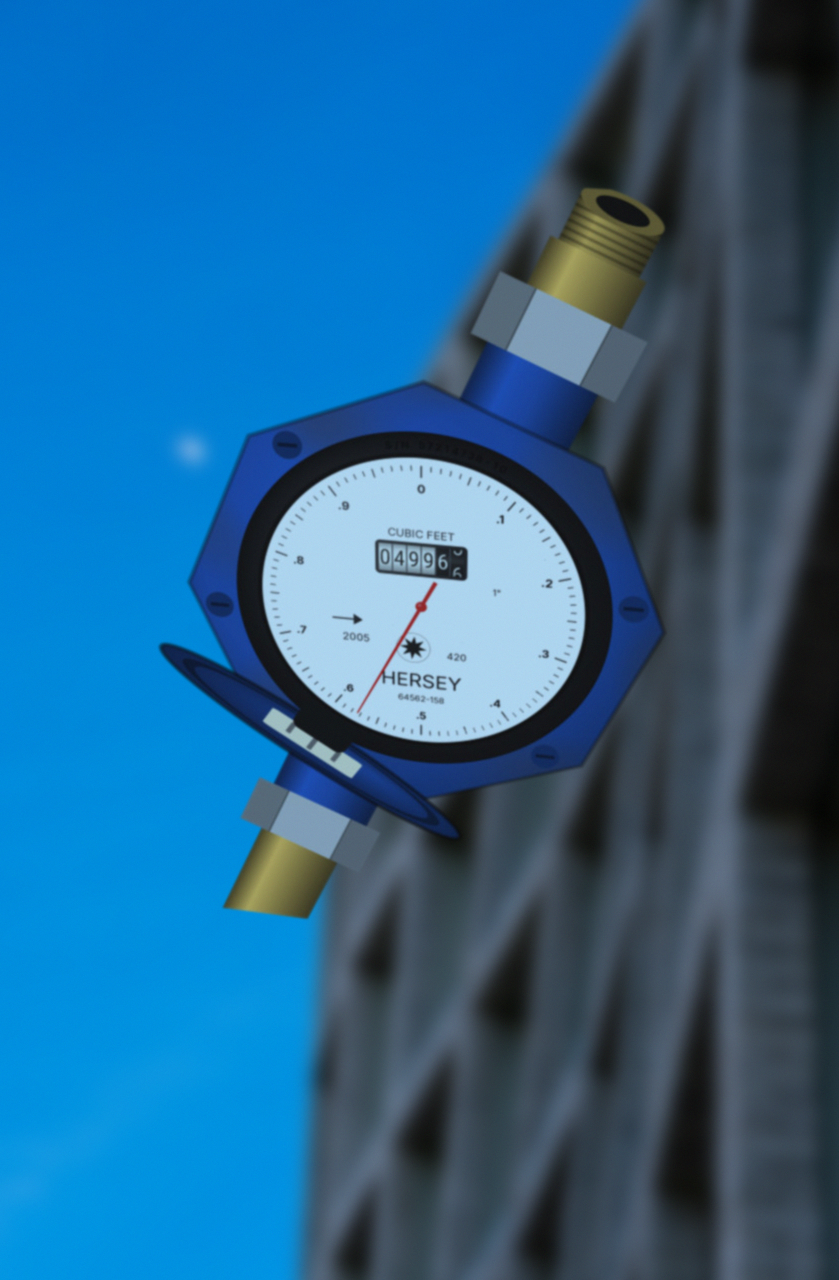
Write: 49965.57ft³
